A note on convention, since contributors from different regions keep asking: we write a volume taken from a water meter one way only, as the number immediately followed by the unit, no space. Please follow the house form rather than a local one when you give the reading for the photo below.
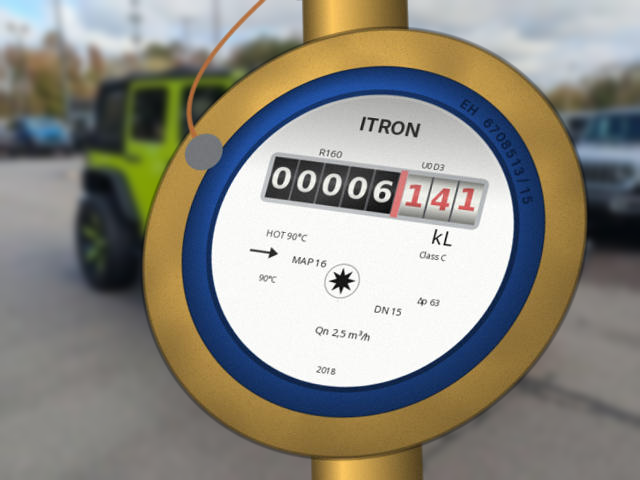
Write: 6.141kL
